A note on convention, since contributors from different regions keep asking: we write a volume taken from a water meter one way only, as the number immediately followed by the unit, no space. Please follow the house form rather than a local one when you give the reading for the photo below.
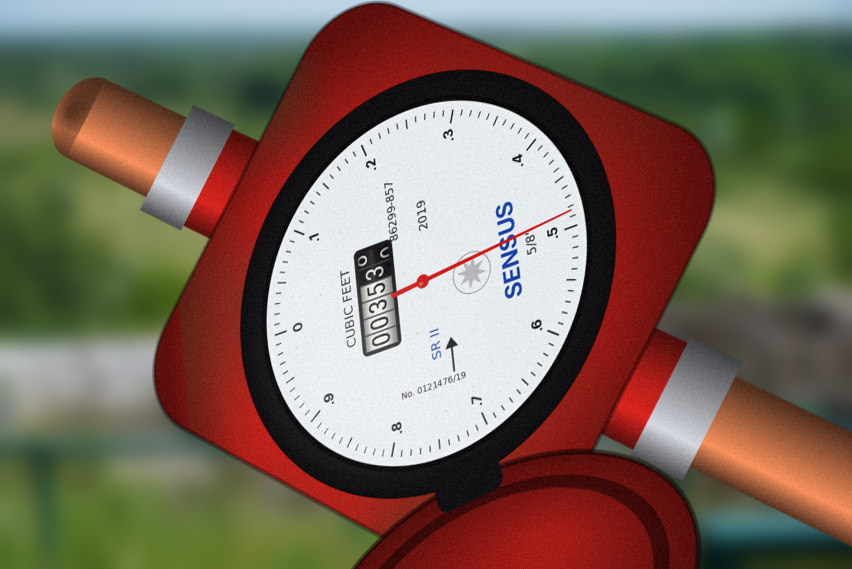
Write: 3538.48ft³
